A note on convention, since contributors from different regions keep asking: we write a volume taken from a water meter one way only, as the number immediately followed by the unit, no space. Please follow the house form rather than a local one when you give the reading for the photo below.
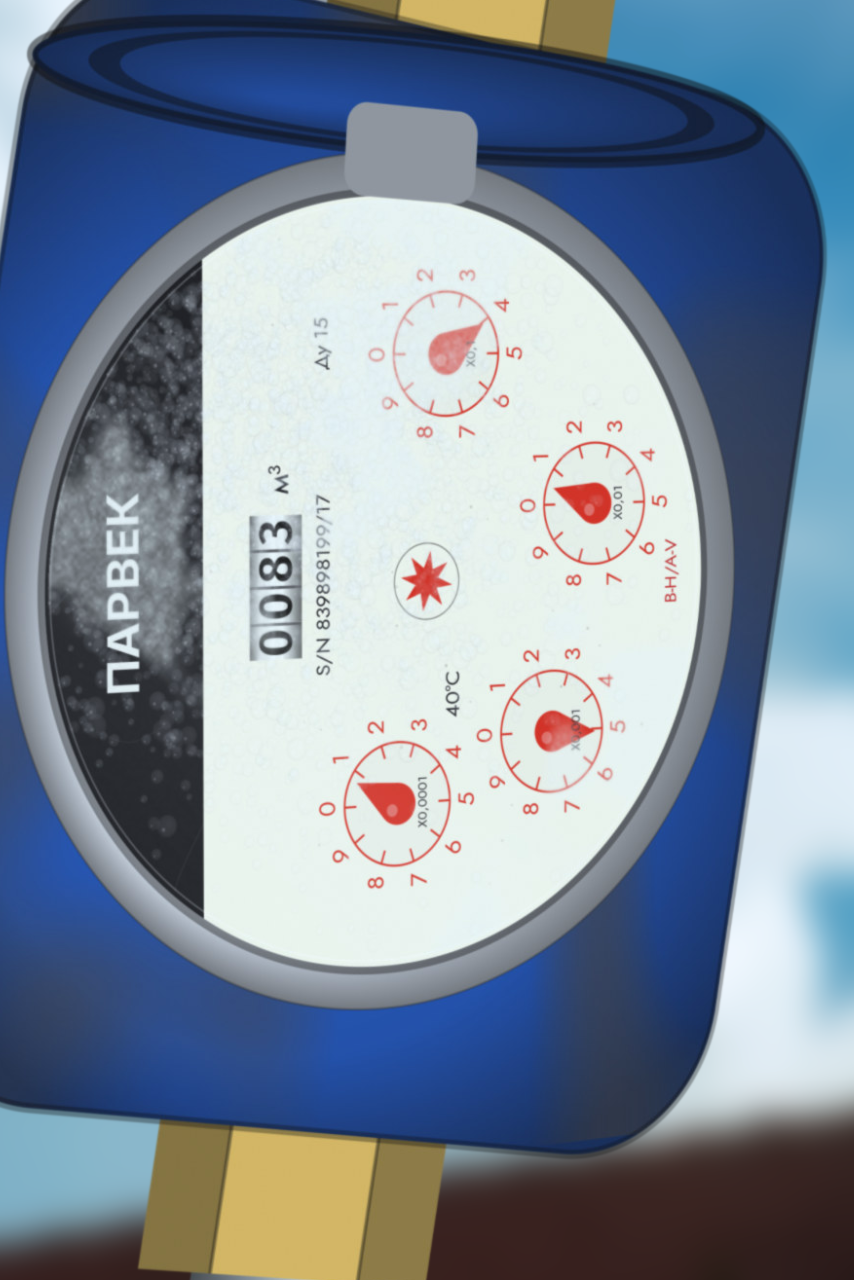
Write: 83.4050m³
